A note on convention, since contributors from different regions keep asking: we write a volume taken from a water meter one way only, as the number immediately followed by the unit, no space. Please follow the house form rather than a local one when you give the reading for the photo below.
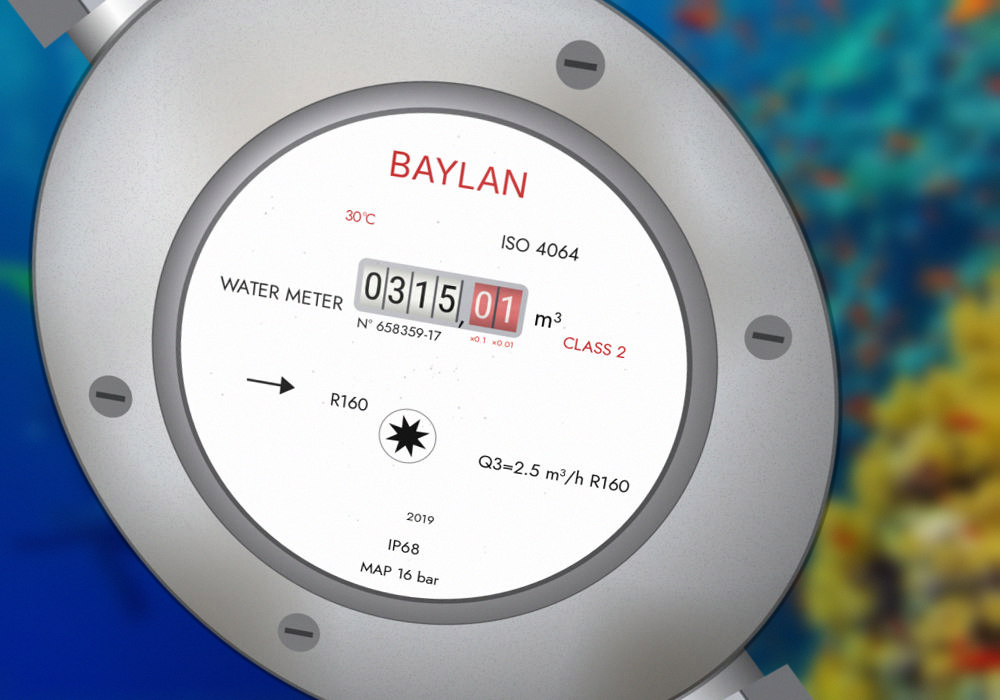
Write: 315.01m³
